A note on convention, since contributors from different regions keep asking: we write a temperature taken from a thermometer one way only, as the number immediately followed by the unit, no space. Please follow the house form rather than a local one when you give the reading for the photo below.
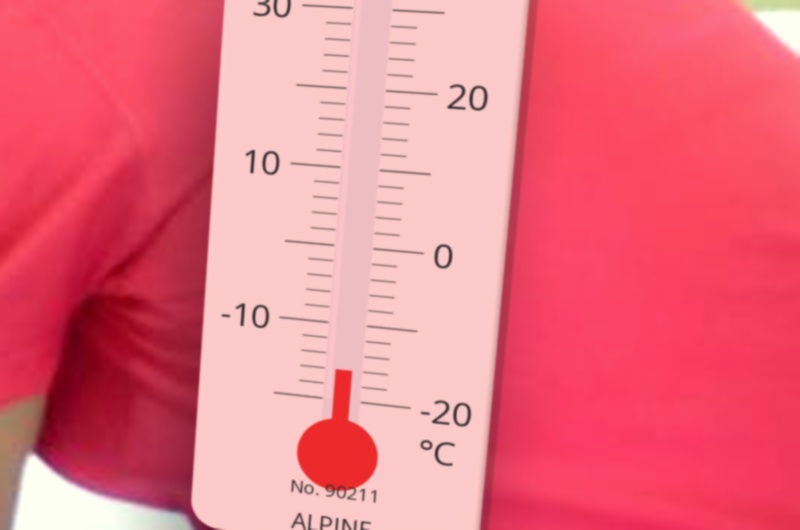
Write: -16°C
